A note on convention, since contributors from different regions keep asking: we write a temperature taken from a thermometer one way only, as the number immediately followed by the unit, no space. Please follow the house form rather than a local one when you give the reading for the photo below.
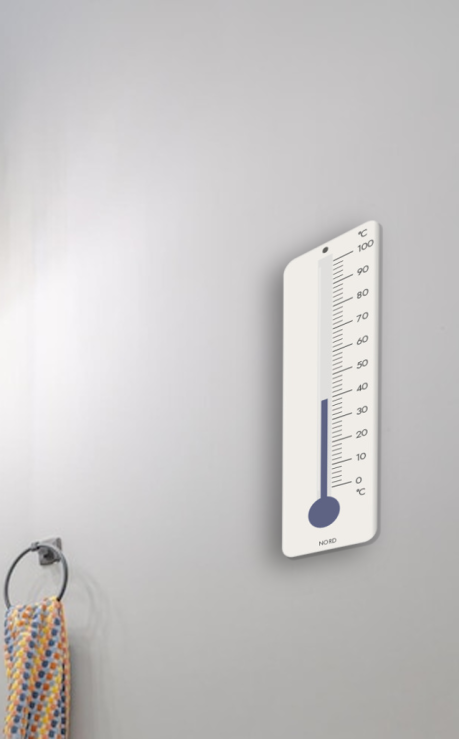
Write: 40°C
